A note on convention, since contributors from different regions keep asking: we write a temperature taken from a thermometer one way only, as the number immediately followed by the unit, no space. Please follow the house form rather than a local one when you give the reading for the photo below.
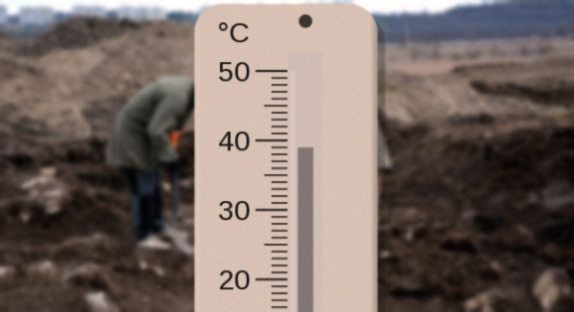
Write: 39°C
